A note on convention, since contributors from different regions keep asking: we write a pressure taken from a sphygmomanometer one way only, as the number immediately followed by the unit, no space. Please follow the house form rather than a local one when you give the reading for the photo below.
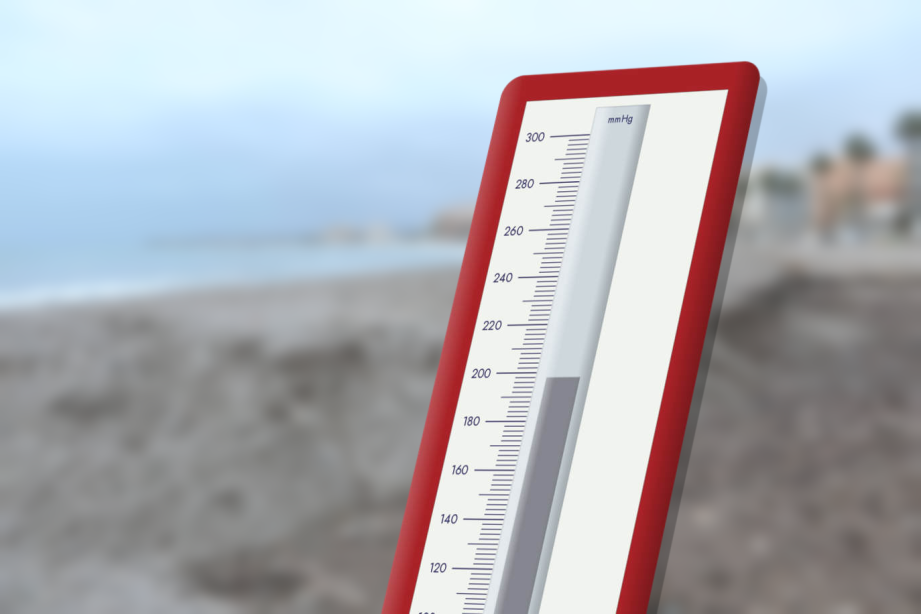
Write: 198mmHg
